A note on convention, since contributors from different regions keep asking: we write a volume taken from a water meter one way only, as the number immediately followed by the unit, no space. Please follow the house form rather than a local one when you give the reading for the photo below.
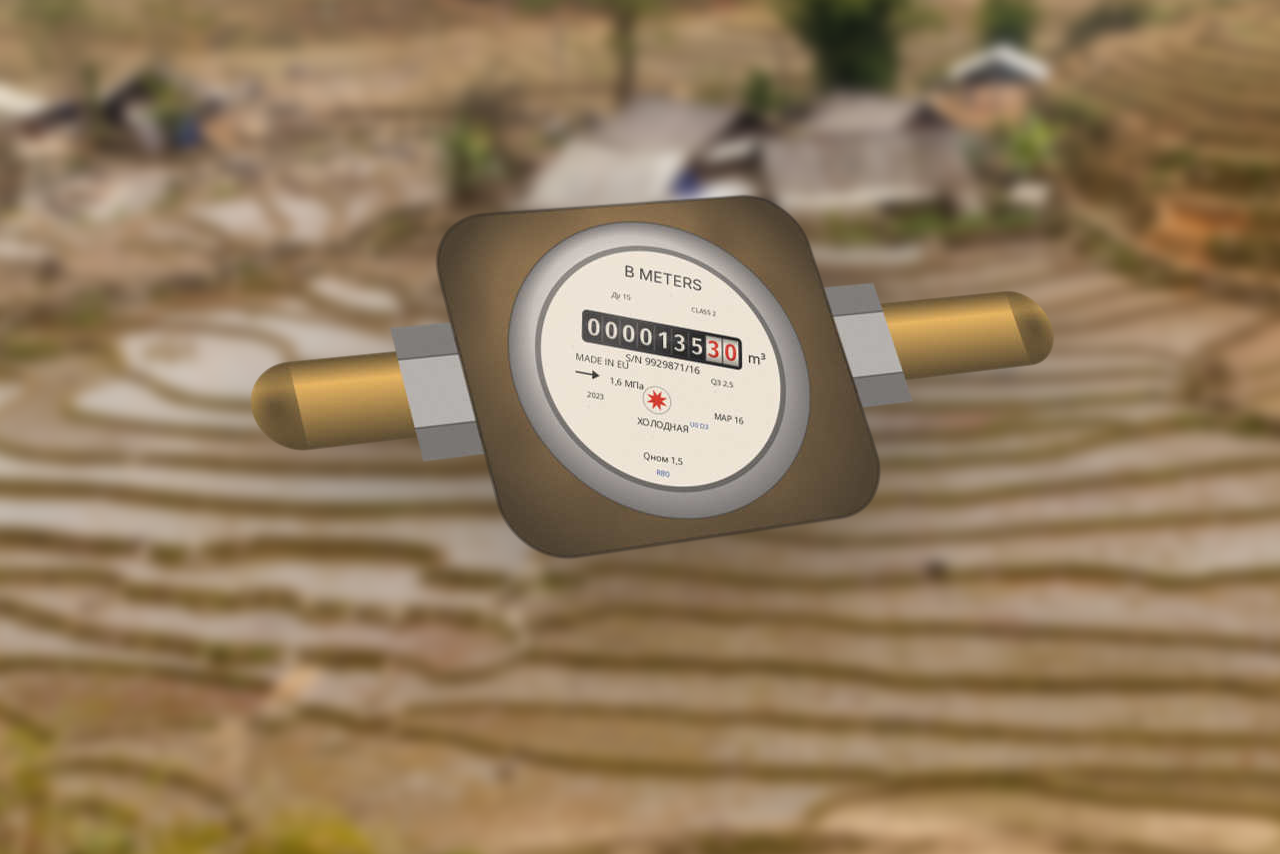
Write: 135.30m³
